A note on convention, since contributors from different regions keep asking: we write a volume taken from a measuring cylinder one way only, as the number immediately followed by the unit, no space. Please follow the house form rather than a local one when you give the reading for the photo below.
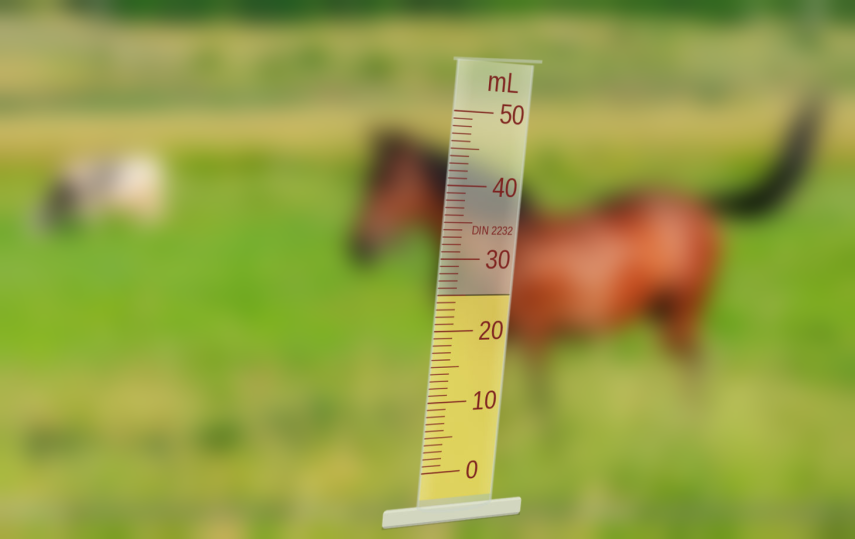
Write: 25mL
